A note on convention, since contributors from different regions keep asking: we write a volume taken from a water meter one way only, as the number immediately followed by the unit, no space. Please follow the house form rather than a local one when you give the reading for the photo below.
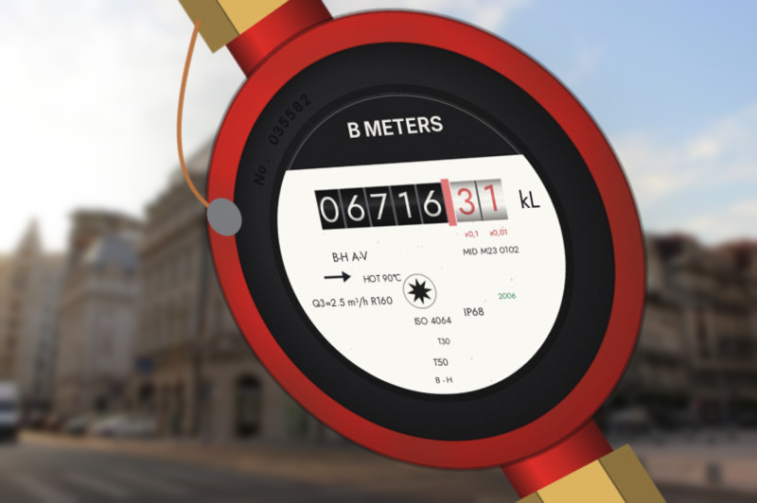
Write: 6716.31kL
